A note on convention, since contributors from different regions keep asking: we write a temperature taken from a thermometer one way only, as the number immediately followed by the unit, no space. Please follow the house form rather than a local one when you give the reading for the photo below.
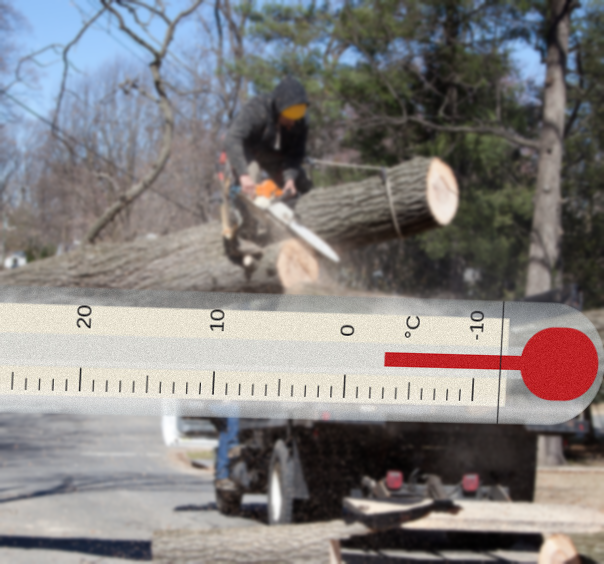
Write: -3°C
